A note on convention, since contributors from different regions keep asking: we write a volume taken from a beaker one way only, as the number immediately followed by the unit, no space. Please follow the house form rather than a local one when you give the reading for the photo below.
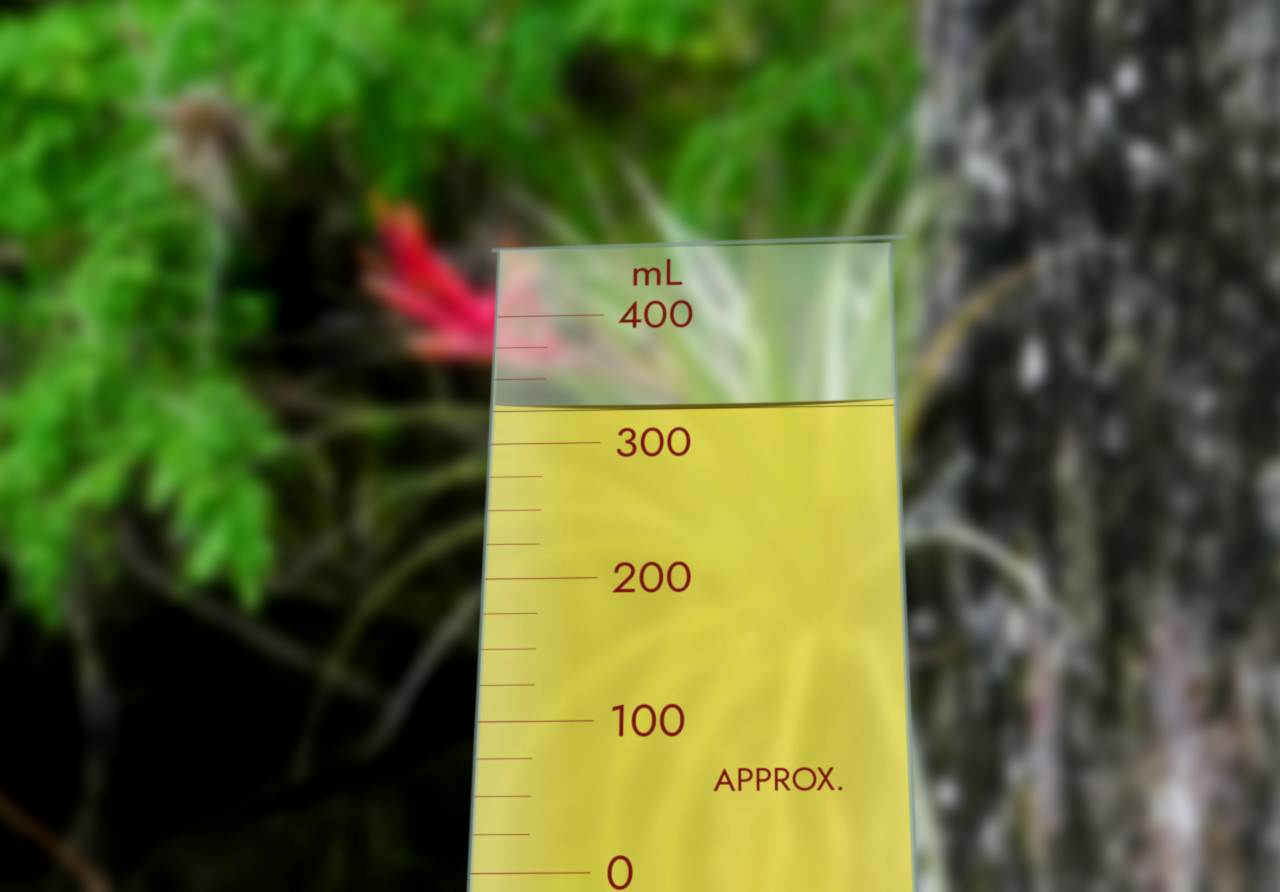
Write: 325mL
